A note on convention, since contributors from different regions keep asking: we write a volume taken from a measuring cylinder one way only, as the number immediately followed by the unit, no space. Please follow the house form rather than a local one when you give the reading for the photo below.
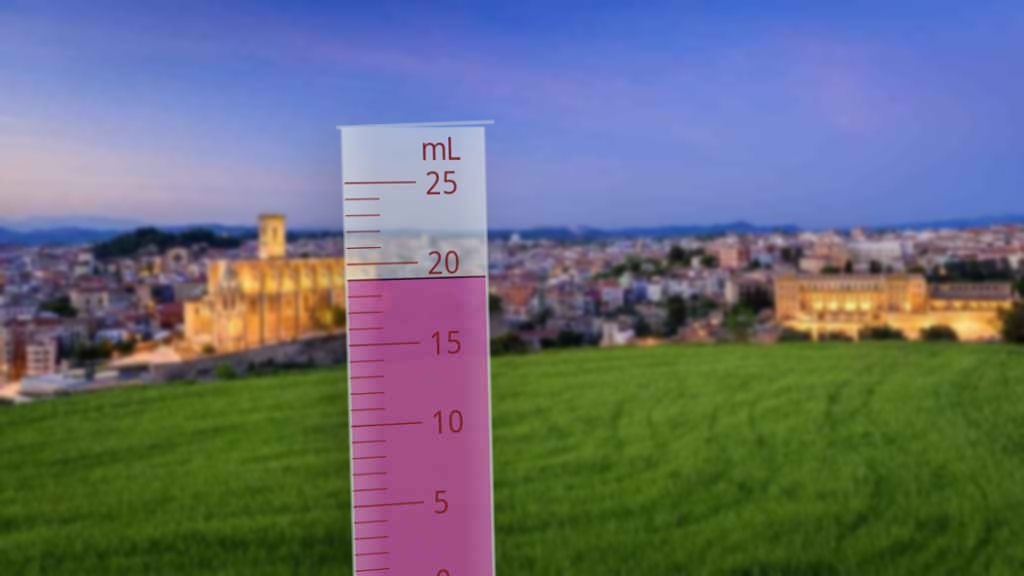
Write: 19mL
